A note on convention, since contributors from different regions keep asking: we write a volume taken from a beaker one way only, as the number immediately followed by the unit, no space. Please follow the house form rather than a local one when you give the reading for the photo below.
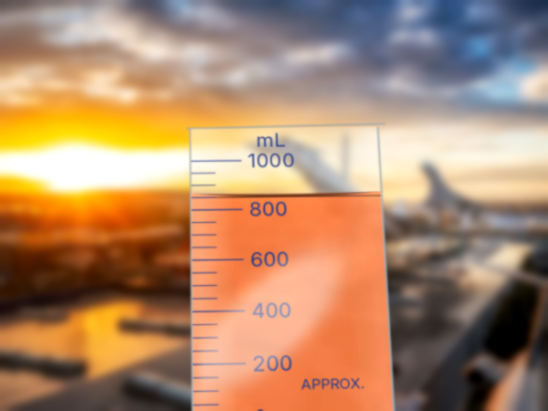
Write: 850mL
